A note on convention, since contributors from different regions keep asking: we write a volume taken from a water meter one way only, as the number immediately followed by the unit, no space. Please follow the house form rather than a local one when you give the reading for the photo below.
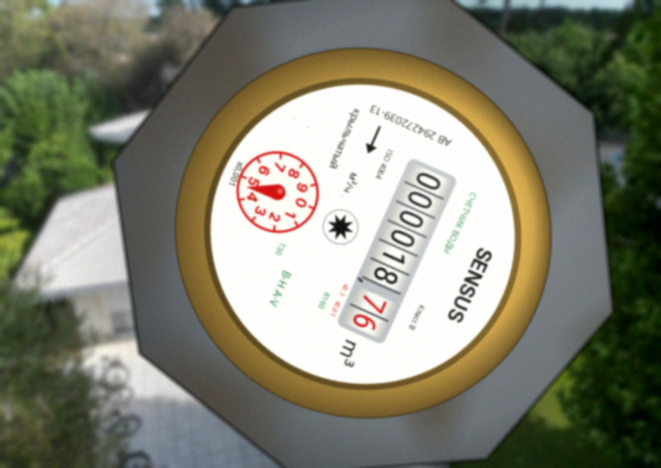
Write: 18.764m³
